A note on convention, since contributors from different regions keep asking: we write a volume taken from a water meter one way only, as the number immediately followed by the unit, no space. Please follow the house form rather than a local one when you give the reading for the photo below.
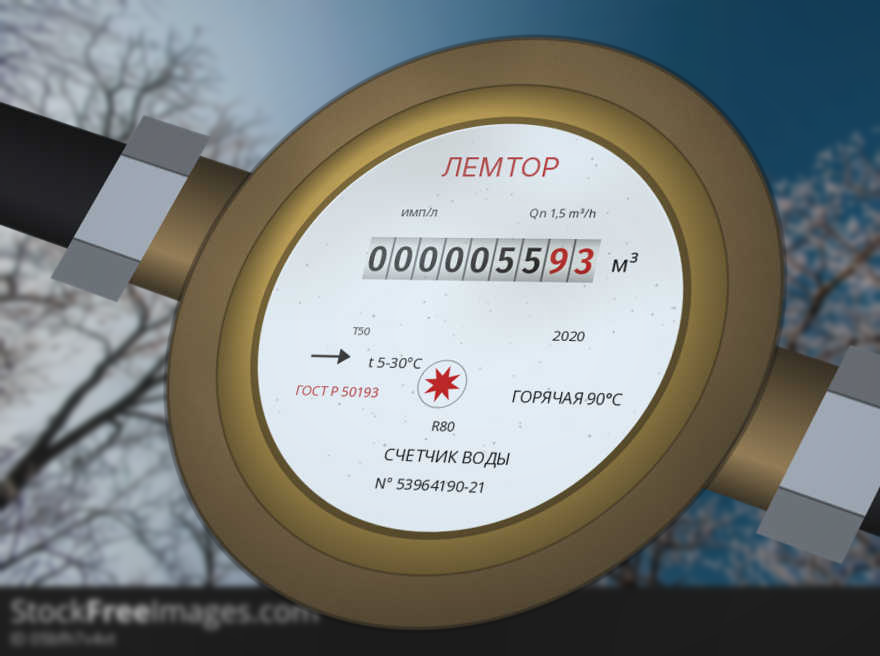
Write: 55.93m³
